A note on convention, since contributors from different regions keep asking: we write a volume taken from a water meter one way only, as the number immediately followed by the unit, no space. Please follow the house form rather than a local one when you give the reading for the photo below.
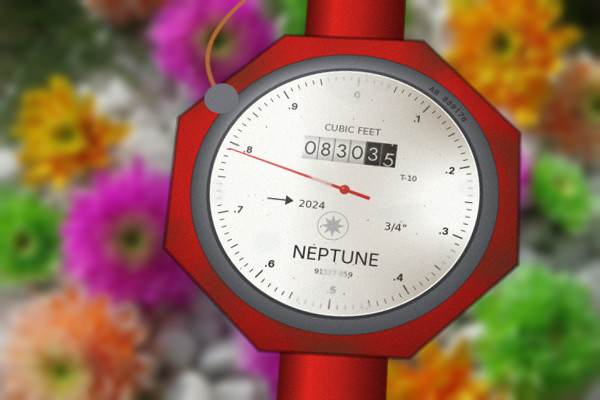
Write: 83034.79ft³
